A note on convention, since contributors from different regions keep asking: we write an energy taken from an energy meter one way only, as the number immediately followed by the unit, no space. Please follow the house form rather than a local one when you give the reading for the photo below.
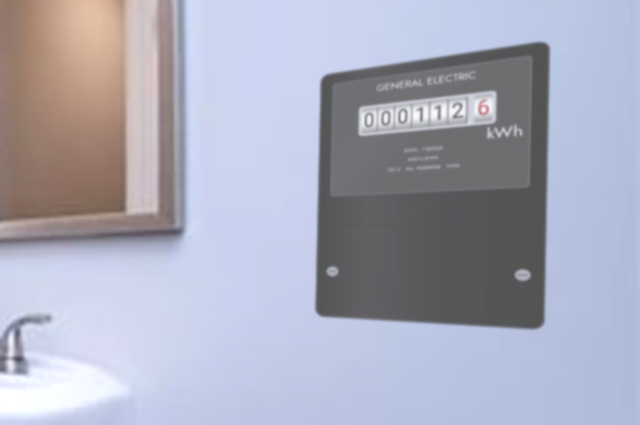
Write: 112.6kWh
